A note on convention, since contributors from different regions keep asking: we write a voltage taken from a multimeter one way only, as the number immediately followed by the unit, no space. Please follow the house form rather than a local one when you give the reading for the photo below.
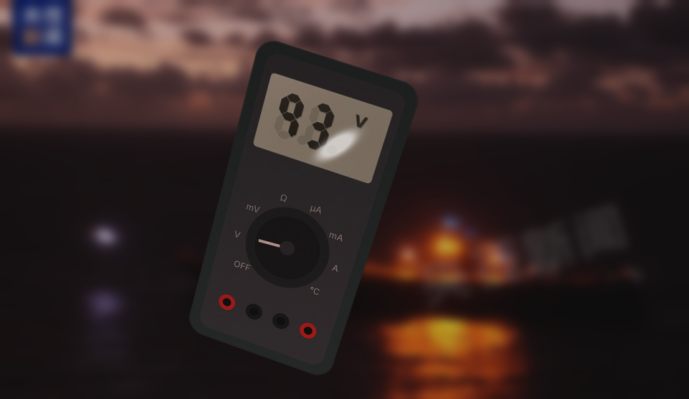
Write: 93V
